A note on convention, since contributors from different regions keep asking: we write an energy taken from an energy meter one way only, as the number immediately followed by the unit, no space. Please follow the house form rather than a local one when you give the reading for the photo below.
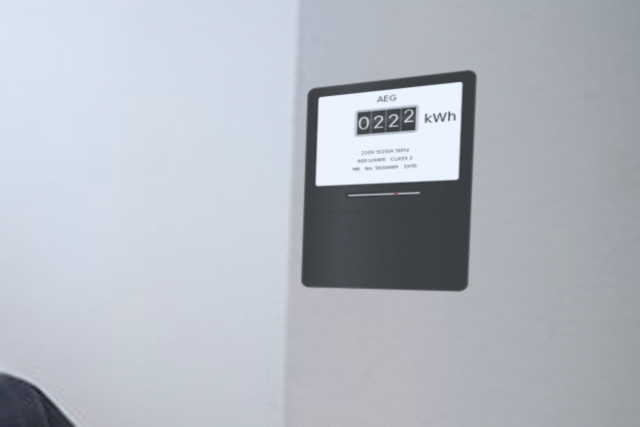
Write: 222kWh
